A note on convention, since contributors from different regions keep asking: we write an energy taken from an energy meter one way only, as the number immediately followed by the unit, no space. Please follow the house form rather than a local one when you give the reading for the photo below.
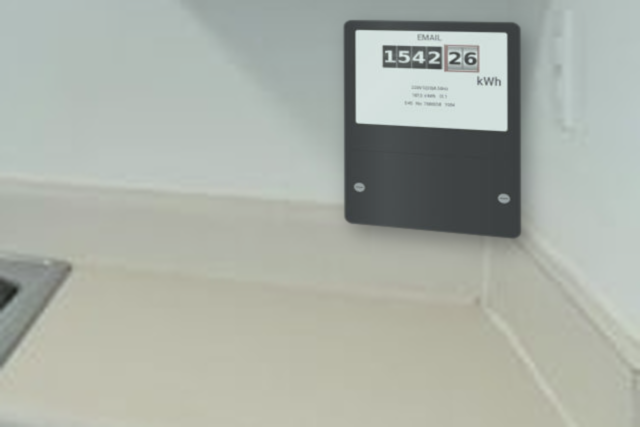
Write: 1542.26kWh
